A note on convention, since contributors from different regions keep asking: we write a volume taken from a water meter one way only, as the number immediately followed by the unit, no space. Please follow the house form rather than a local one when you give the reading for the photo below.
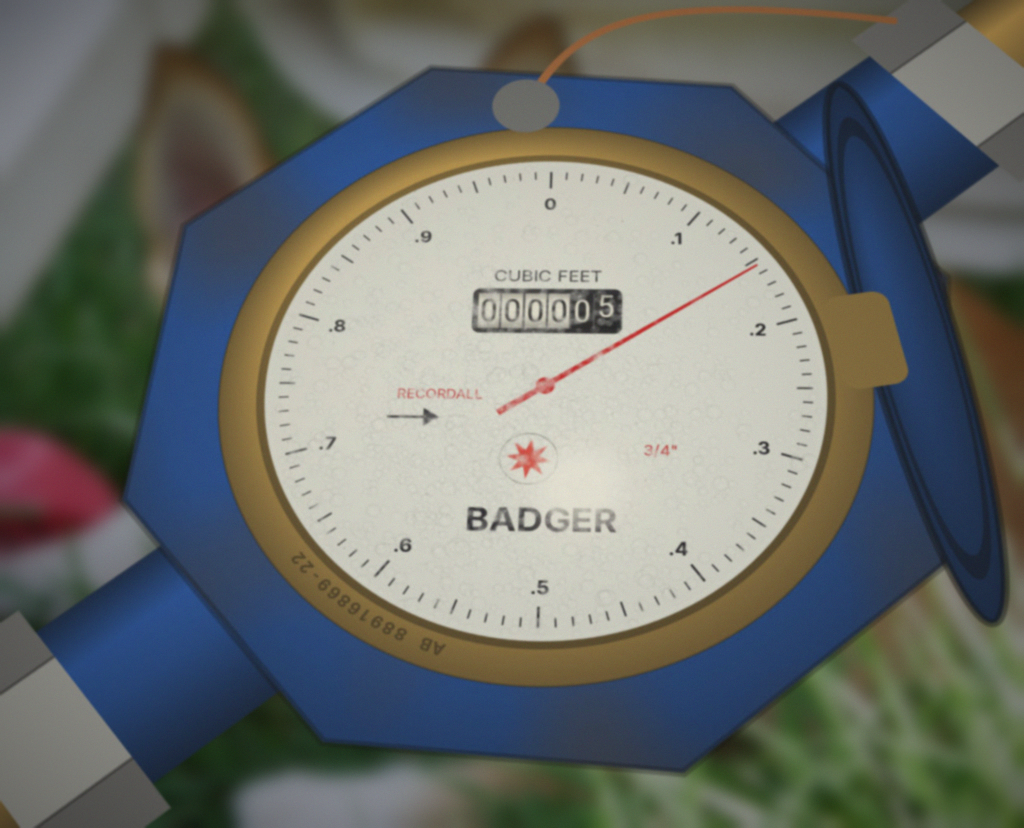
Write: 5.15ft³
